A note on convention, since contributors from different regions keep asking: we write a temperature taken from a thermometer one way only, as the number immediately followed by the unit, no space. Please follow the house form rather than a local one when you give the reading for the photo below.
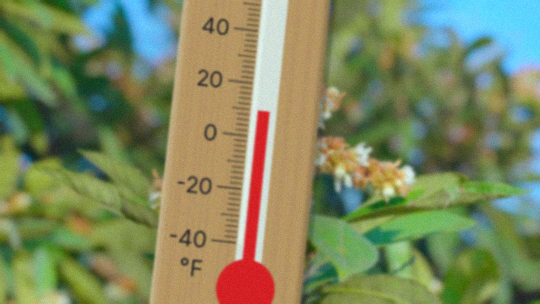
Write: 10°F
